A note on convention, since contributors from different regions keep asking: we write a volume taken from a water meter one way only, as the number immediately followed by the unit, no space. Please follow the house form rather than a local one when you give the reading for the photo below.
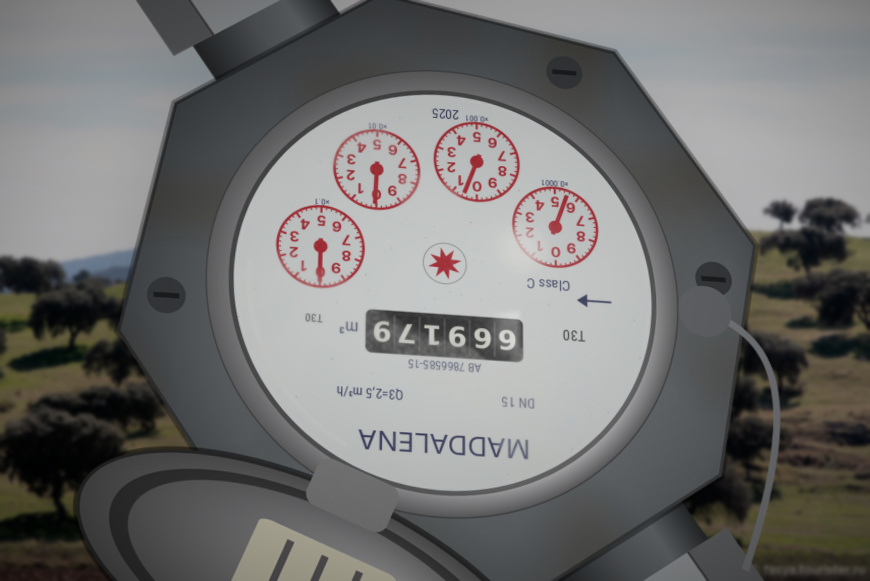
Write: 669179.0005m³
